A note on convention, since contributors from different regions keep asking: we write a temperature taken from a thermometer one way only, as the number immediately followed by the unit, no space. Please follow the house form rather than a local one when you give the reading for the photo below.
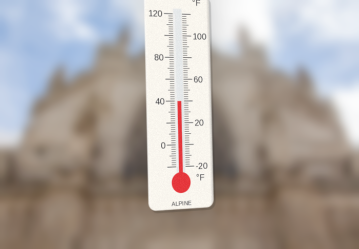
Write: 40°F
